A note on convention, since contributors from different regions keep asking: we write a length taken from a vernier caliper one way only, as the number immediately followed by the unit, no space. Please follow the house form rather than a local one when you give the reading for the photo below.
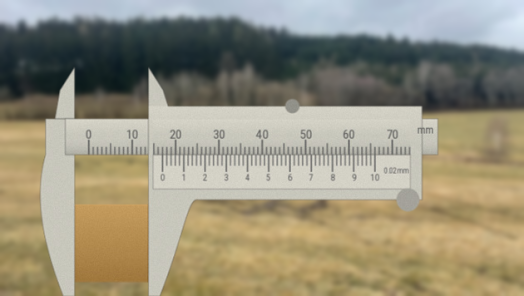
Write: 17.0mm
